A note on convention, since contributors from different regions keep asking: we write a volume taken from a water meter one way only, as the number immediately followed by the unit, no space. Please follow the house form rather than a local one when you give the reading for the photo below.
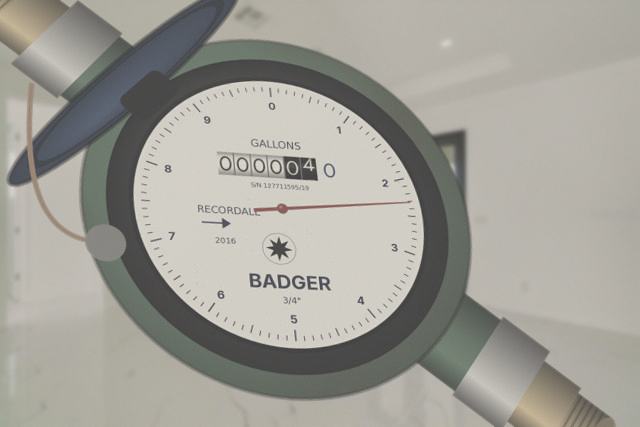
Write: 42.3gal
